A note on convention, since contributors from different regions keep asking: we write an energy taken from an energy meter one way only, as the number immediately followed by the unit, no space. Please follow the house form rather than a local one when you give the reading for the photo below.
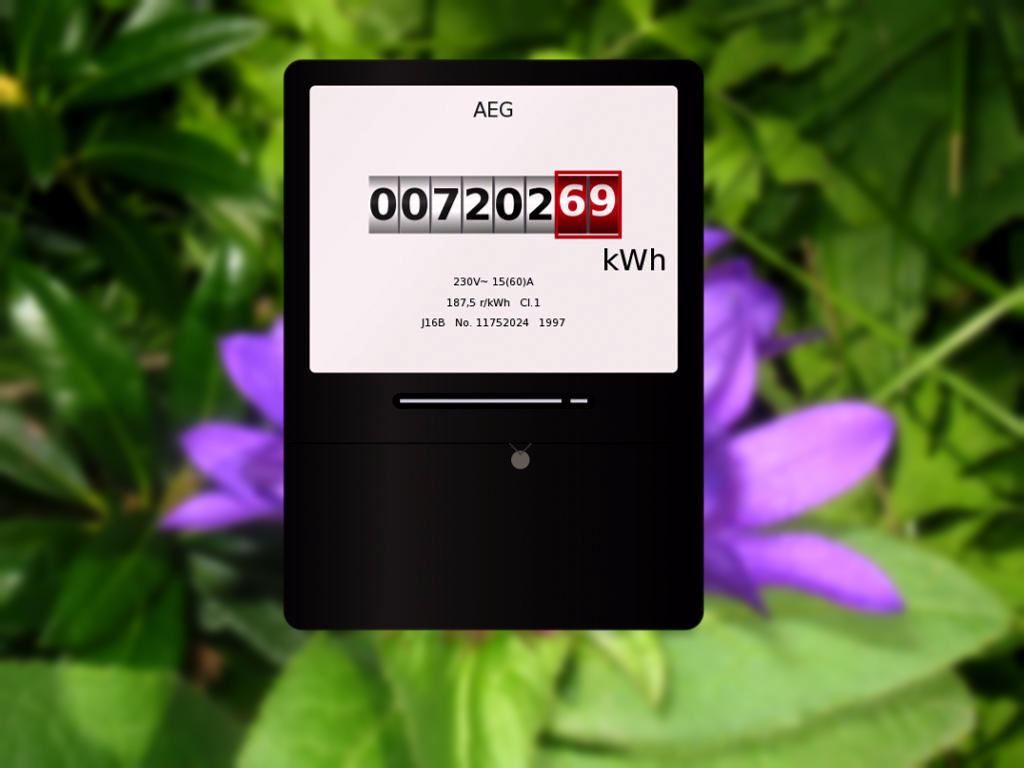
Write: 7202.69kWh
